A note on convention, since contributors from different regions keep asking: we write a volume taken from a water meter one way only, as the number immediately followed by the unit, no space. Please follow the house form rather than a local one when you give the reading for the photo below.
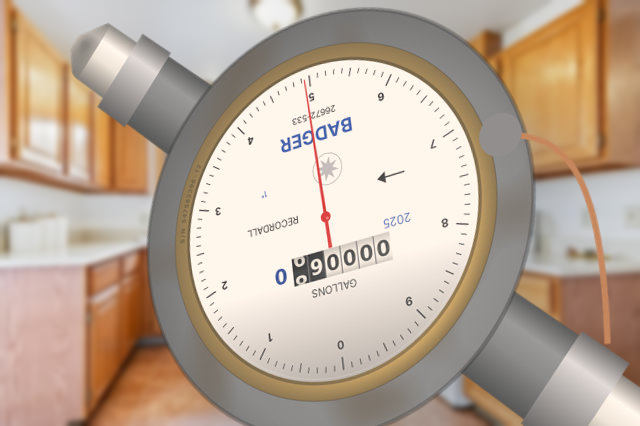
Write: 684.9gal
